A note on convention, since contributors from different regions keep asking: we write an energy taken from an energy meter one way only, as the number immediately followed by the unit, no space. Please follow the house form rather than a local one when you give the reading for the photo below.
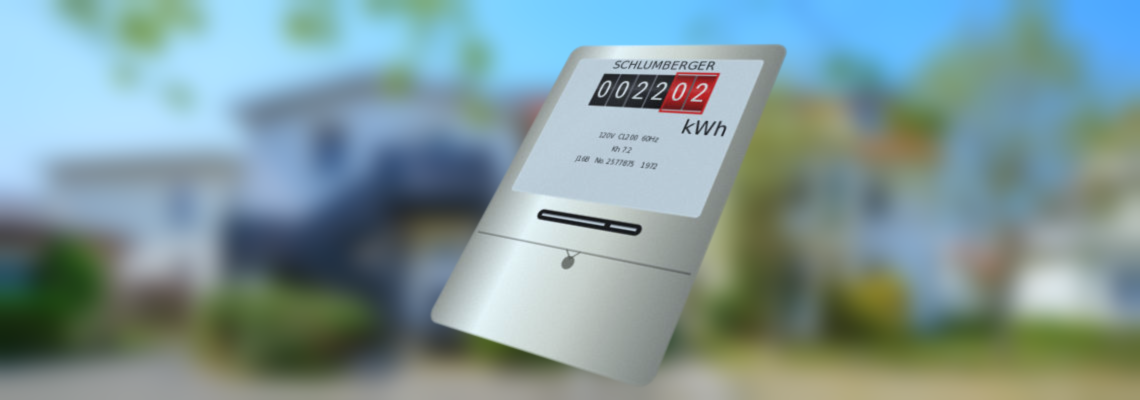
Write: 22.02kWh
